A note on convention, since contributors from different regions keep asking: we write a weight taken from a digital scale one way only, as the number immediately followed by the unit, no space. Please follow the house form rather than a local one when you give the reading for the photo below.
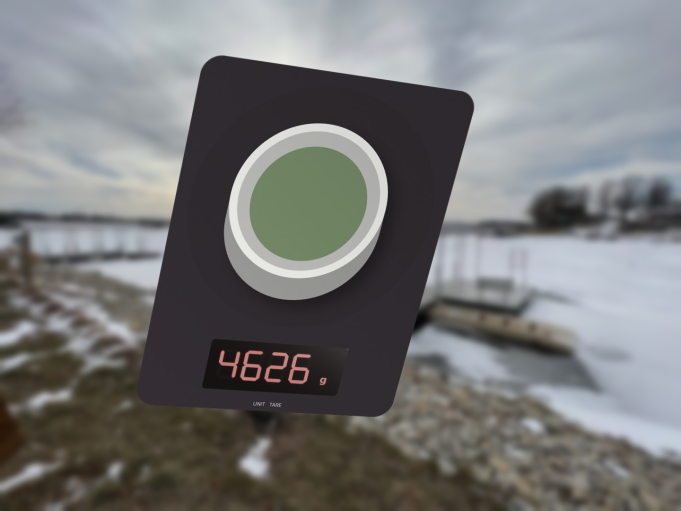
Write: 4626g
